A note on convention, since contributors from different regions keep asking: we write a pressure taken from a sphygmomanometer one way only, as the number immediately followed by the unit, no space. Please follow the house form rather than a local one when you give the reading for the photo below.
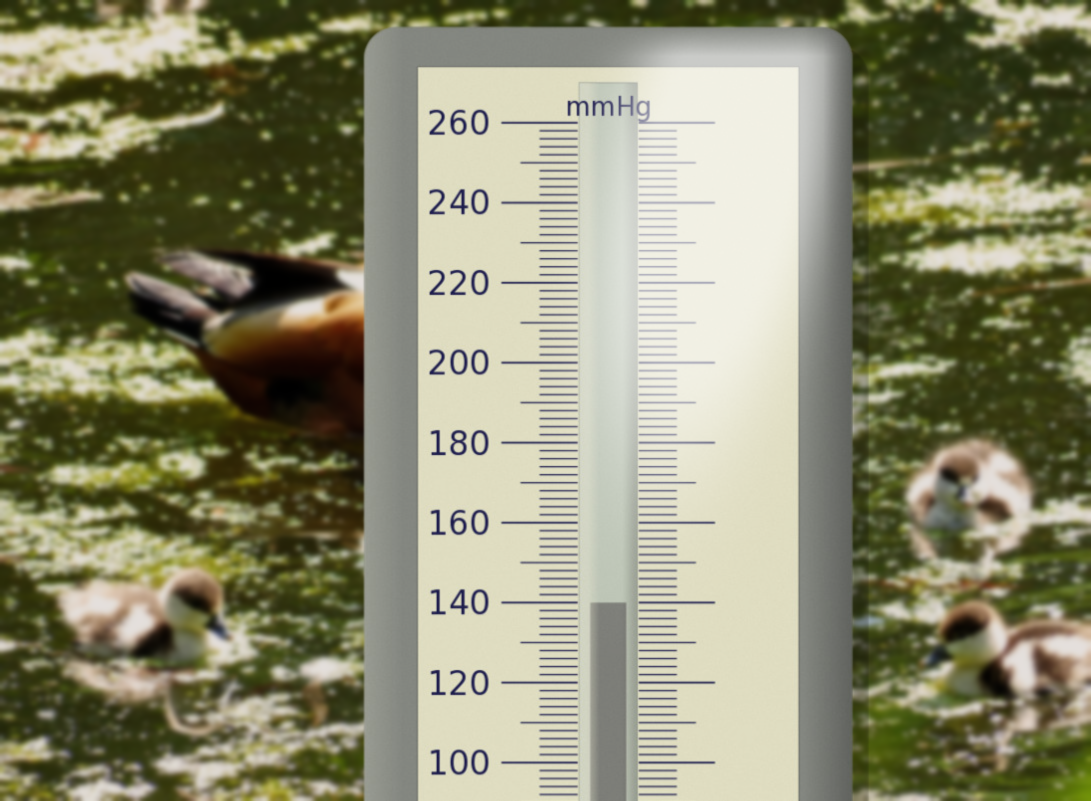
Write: 140mmHg
